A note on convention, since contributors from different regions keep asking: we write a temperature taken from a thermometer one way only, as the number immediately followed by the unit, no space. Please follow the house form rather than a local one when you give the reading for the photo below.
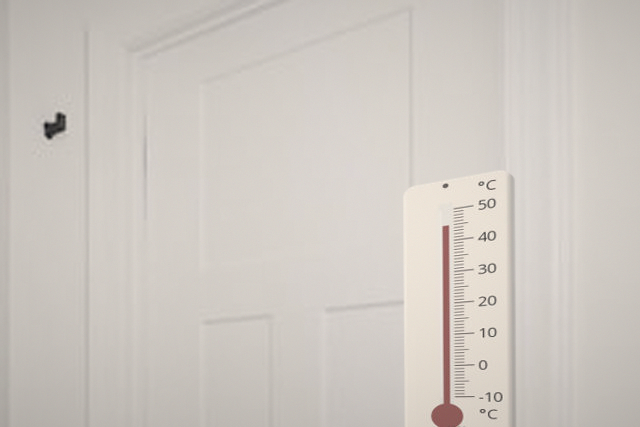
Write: 45°C
